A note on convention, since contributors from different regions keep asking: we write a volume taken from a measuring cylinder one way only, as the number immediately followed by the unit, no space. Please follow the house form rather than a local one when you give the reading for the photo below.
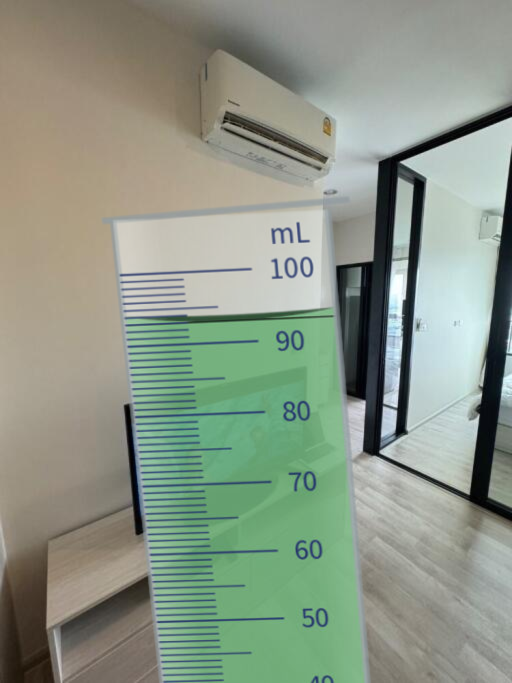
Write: 93mL
